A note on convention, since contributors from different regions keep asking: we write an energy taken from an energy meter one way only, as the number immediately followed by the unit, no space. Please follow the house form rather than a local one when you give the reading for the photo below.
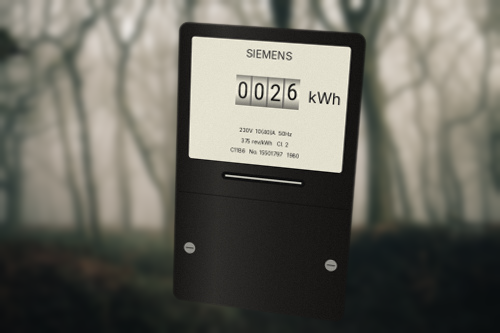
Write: 26kWh
